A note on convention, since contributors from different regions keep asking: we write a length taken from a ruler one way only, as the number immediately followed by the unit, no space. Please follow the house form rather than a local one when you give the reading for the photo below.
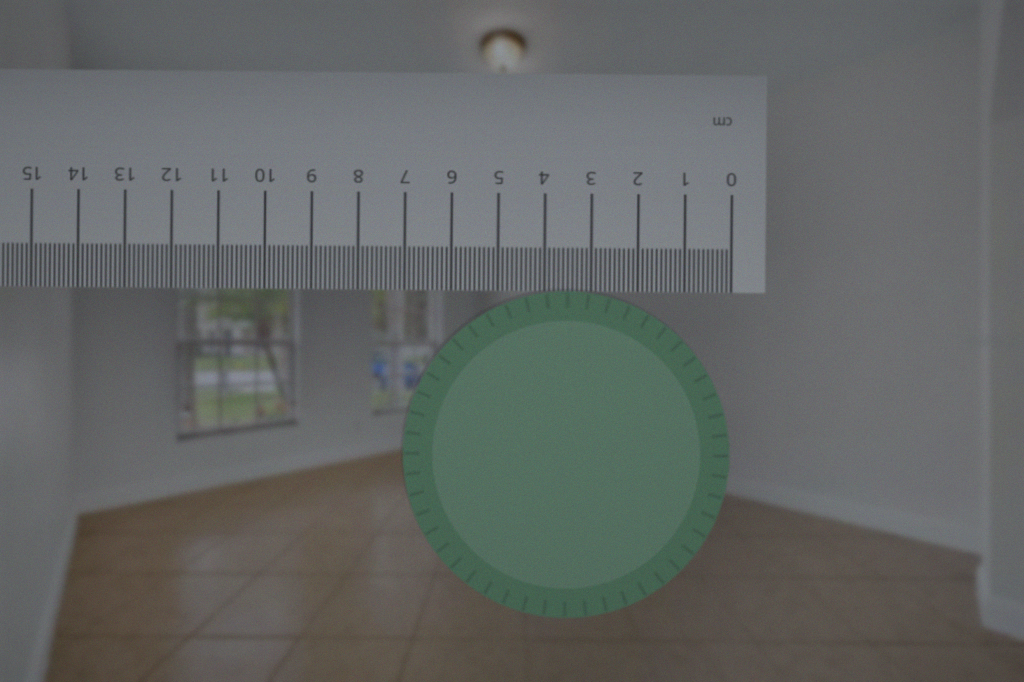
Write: 7cm
